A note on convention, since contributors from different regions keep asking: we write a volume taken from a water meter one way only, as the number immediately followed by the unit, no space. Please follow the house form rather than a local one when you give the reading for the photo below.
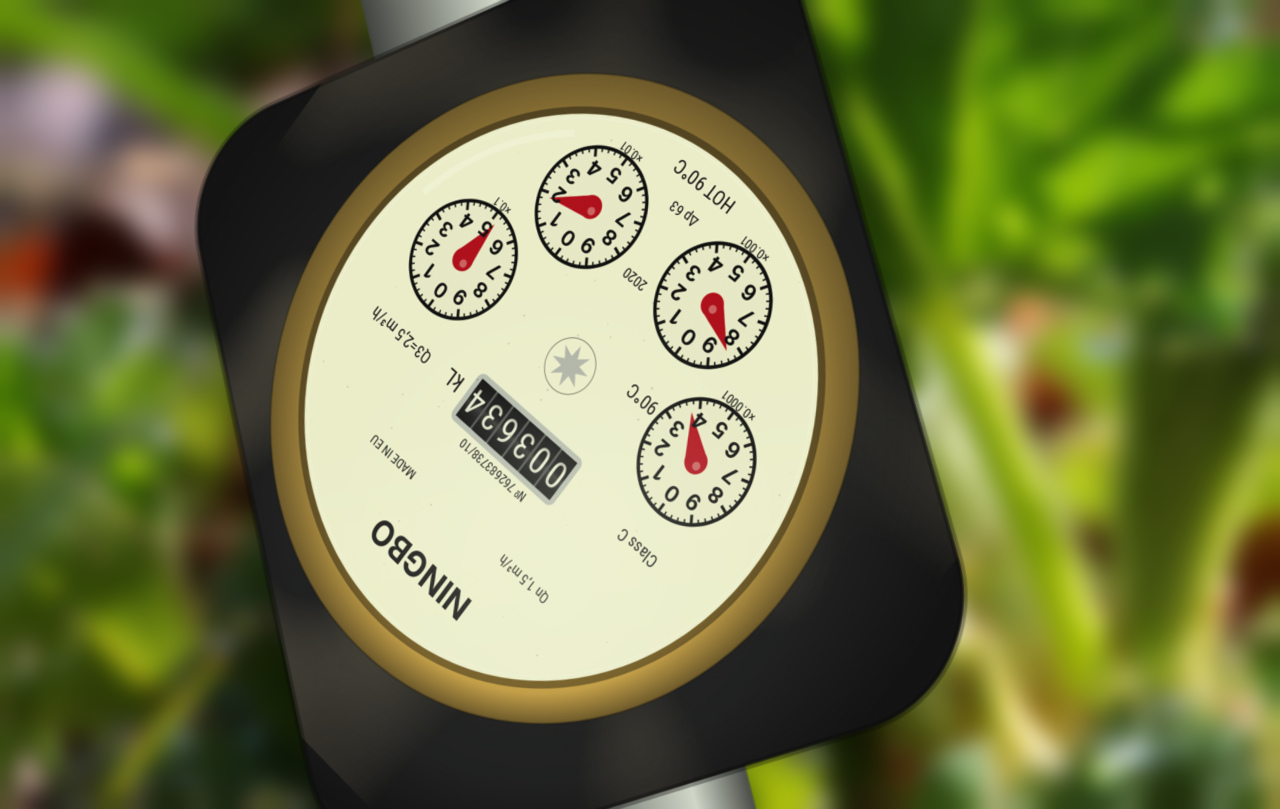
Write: 3634.5183kL
